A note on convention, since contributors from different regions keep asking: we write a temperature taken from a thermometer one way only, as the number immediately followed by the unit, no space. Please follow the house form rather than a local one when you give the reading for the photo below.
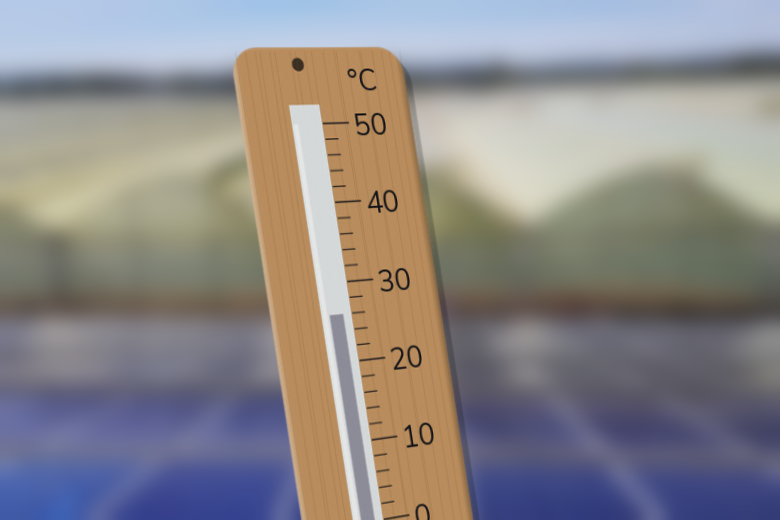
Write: 26°C
